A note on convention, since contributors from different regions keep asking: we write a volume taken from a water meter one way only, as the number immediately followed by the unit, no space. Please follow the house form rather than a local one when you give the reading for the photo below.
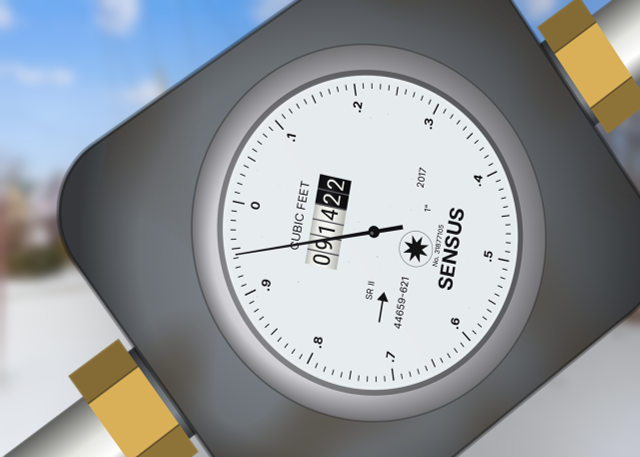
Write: 91421.94ft³
